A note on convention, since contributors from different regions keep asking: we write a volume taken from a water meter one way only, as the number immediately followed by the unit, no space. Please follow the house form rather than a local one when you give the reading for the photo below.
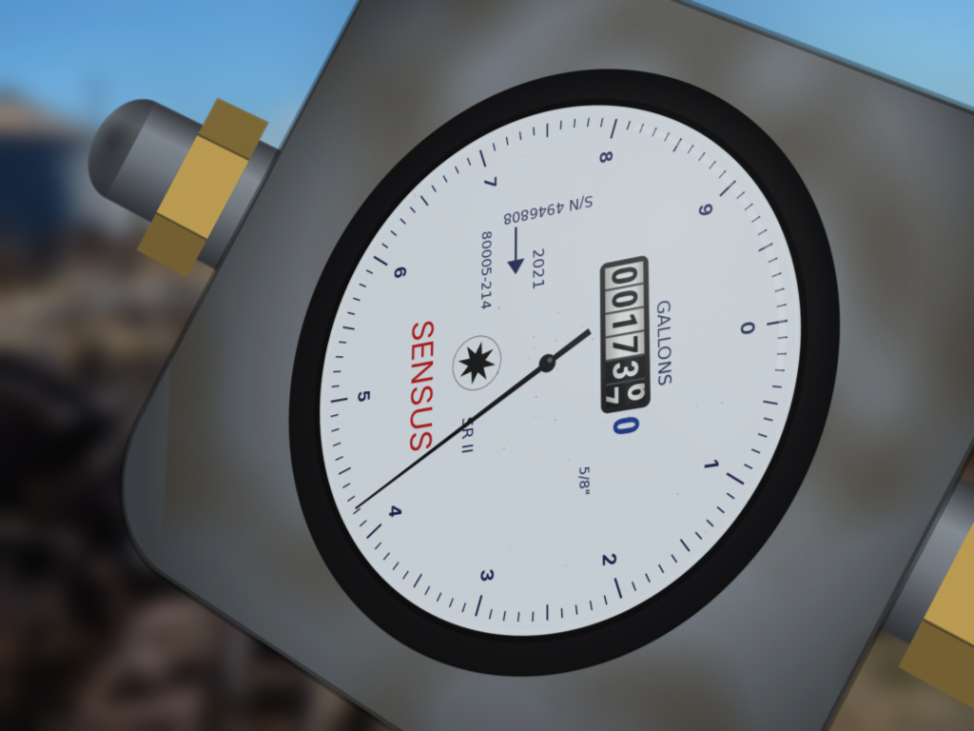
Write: 17364.2gal
